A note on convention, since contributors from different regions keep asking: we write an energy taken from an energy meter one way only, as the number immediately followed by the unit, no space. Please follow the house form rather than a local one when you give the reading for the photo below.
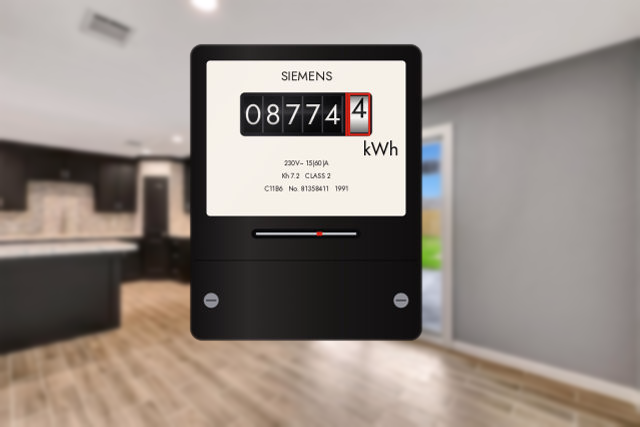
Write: 8774.4kWh
